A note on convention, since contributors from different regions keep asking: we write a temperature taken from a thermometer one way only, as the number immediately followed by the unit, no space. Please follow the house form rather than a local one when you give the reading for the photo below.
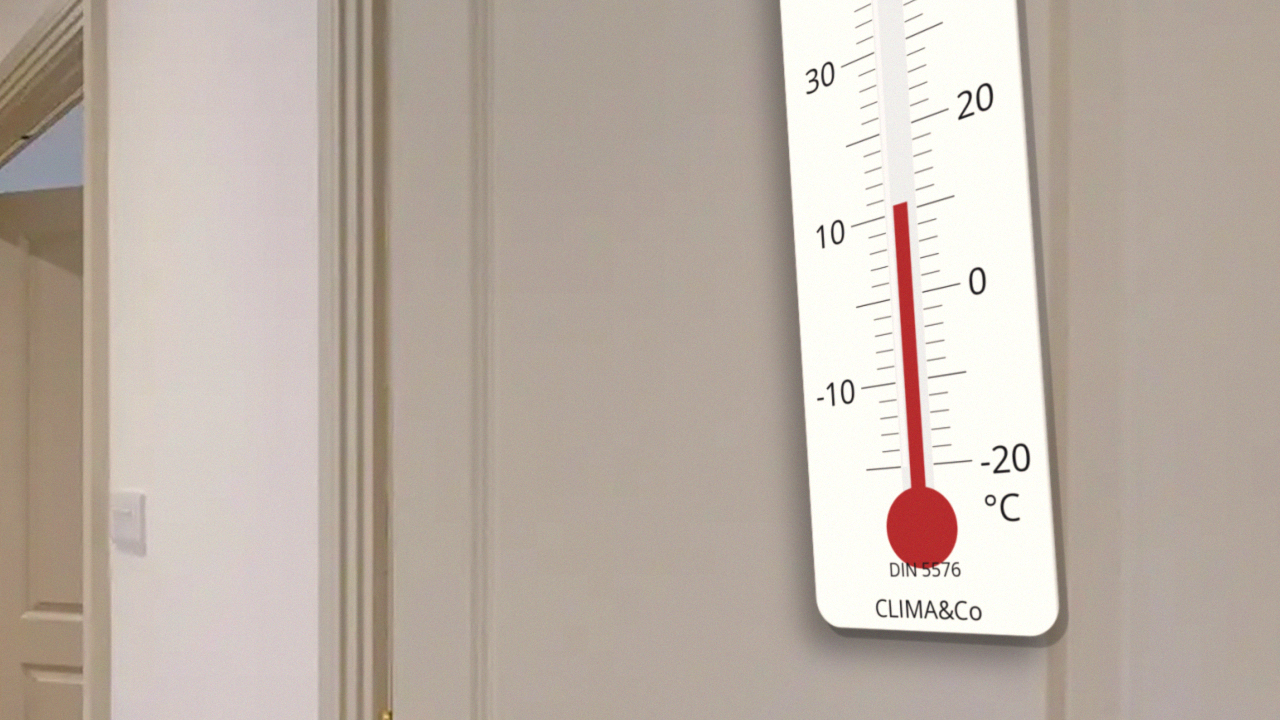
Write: 11°C
